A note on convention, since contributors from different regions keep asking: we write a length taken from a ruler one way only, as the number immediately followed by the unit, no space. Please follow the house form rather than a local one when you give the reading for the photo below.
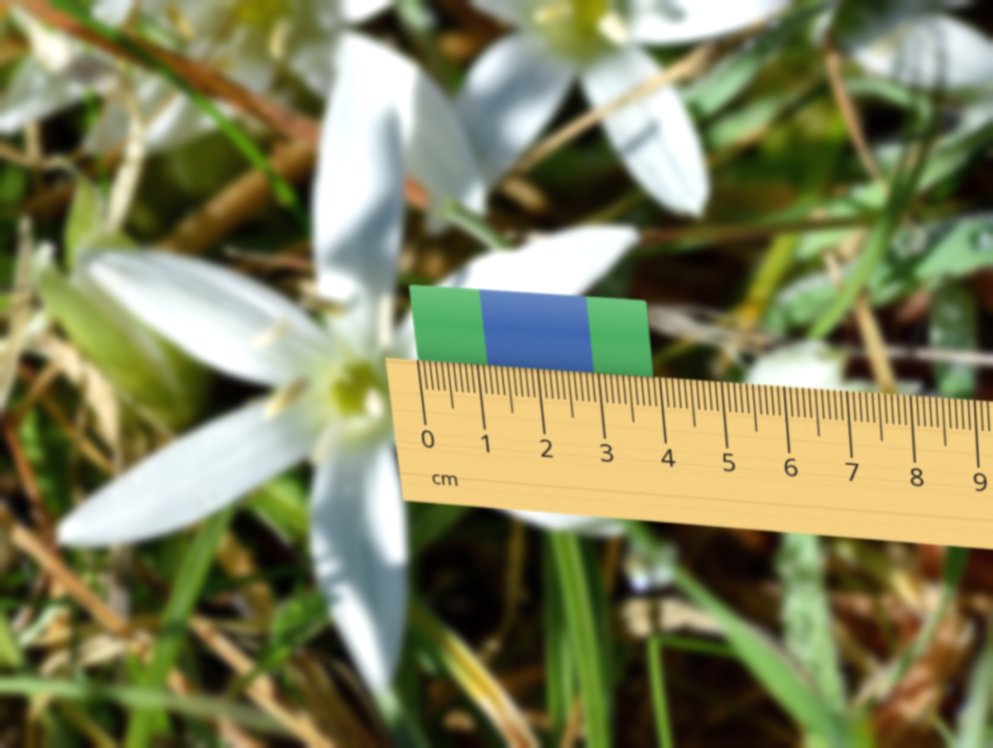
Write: 3.9cm
